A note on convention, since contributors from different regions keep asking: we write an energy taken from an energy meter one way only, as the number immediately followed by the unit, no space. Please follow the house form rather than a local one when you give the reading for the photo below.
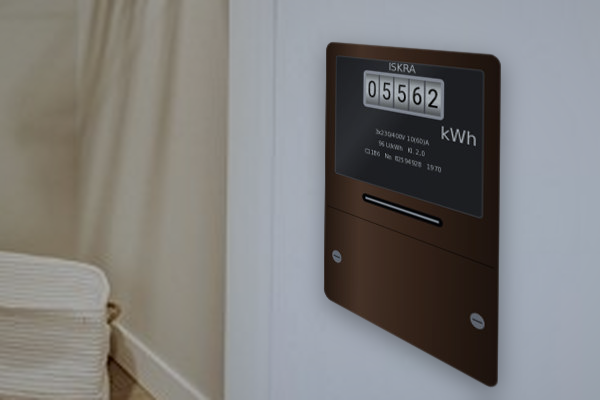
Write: 5562kWh
